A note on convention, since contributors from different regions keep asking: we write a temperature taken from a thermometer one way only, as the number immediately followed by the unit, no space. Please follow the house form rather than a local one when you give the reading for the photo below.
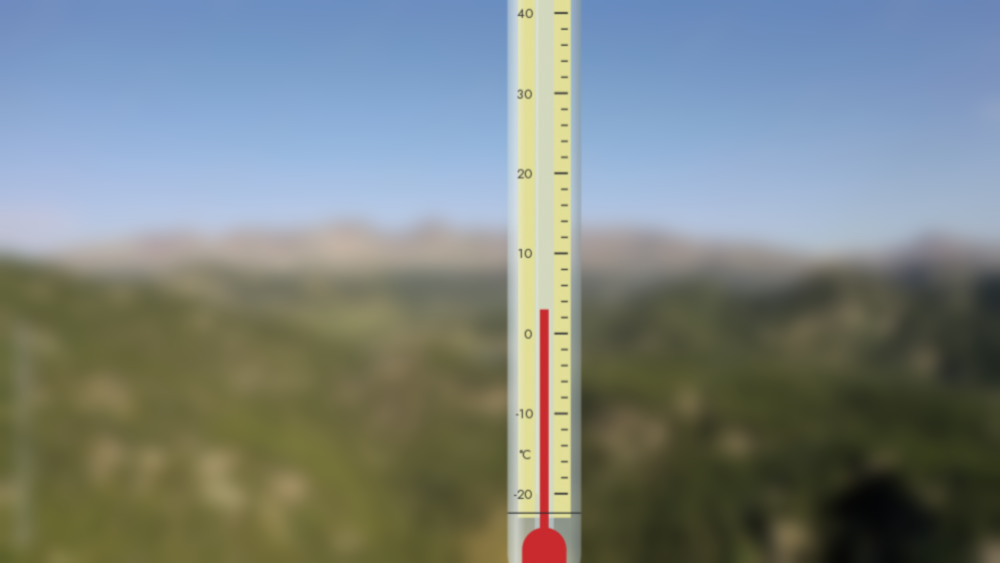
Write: 3°C
